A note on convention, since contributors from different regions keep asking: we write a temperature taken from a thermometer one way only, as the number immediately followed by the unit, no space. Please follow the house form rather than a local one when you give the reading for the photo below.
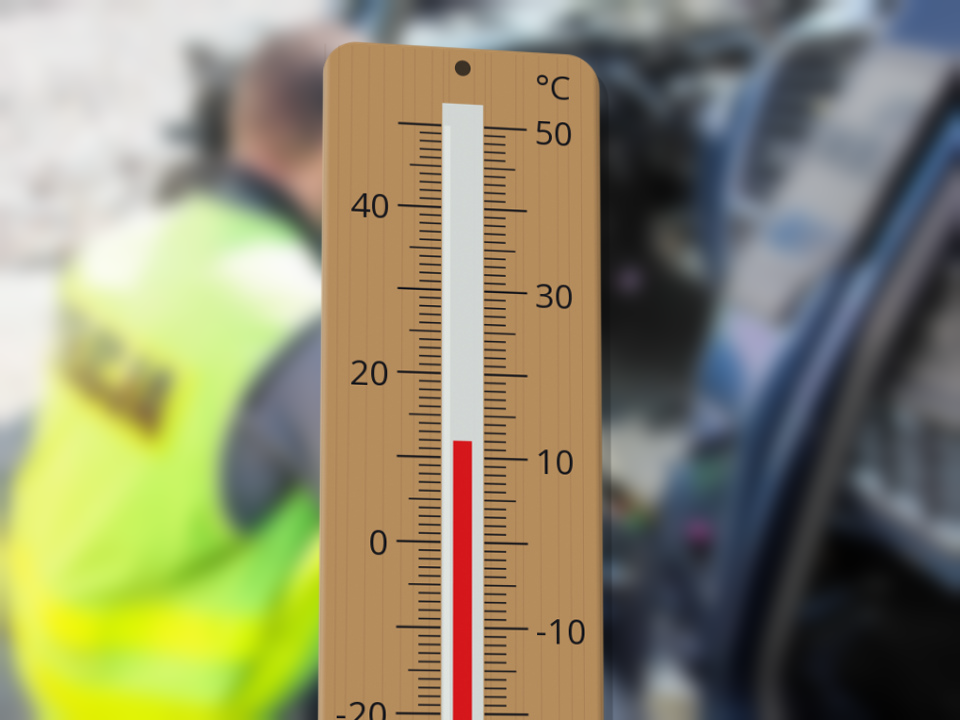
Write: 12°C
